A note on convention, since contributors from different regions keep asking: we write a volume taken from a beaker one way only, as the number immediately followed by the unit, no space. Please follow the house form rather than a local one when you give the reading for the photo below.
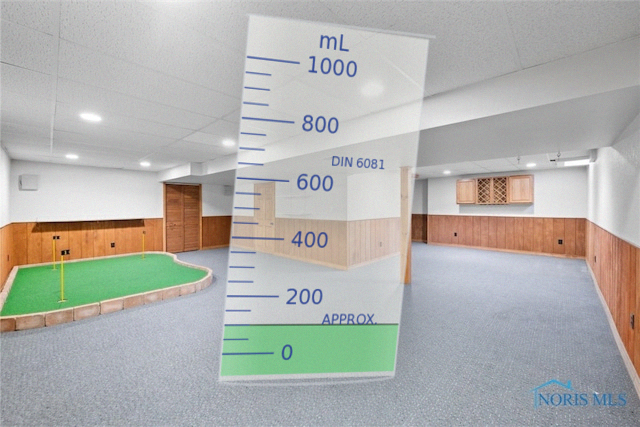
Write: 100mL
